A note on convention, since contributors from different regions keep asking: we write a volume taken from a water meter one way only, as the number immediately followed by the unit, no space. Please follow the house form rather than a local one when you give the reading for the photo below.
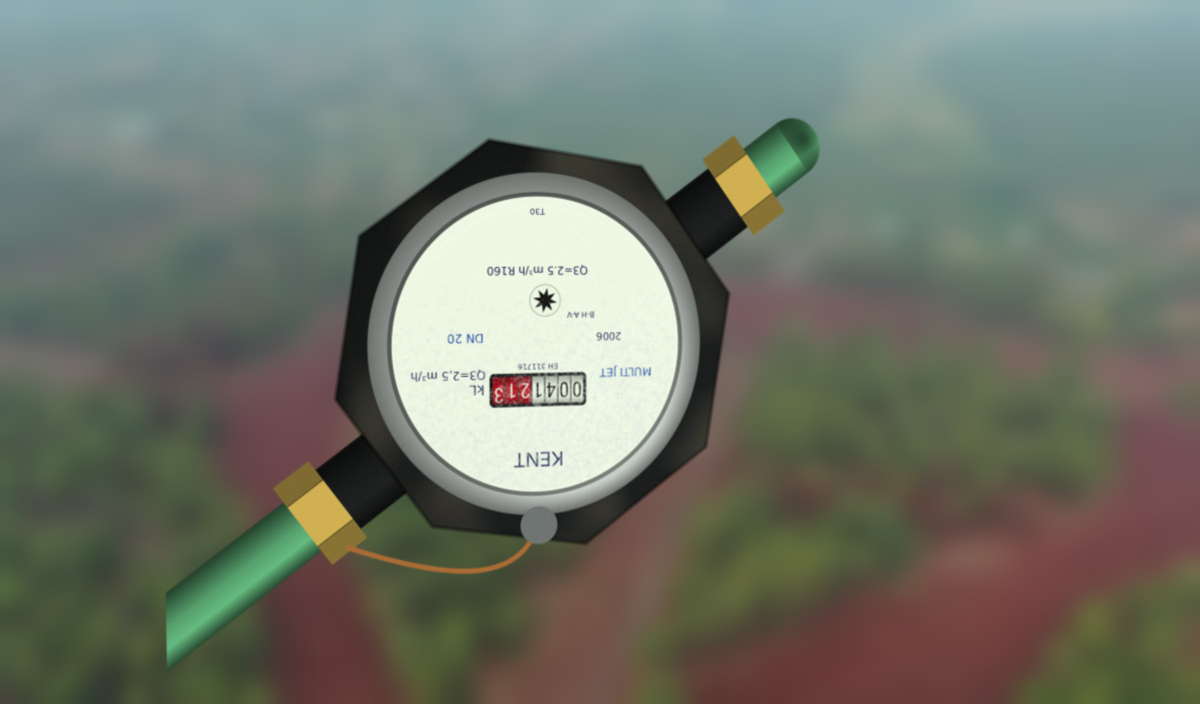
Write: 41.213kL
